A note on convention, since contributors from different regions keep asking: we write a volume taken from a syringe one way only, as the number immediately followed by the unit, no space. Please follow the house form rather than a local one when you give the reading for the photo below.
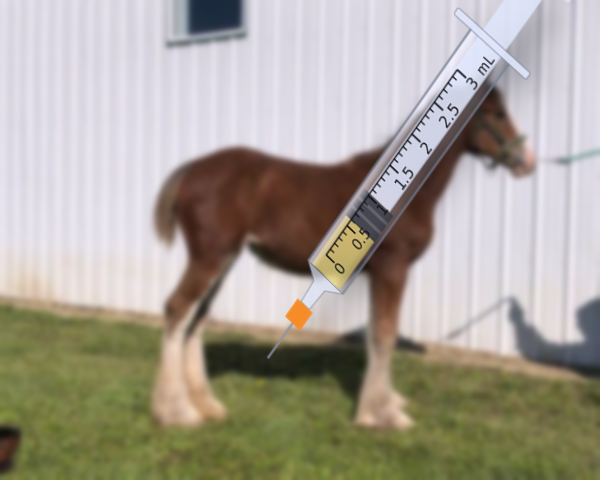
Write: 0.6mL
